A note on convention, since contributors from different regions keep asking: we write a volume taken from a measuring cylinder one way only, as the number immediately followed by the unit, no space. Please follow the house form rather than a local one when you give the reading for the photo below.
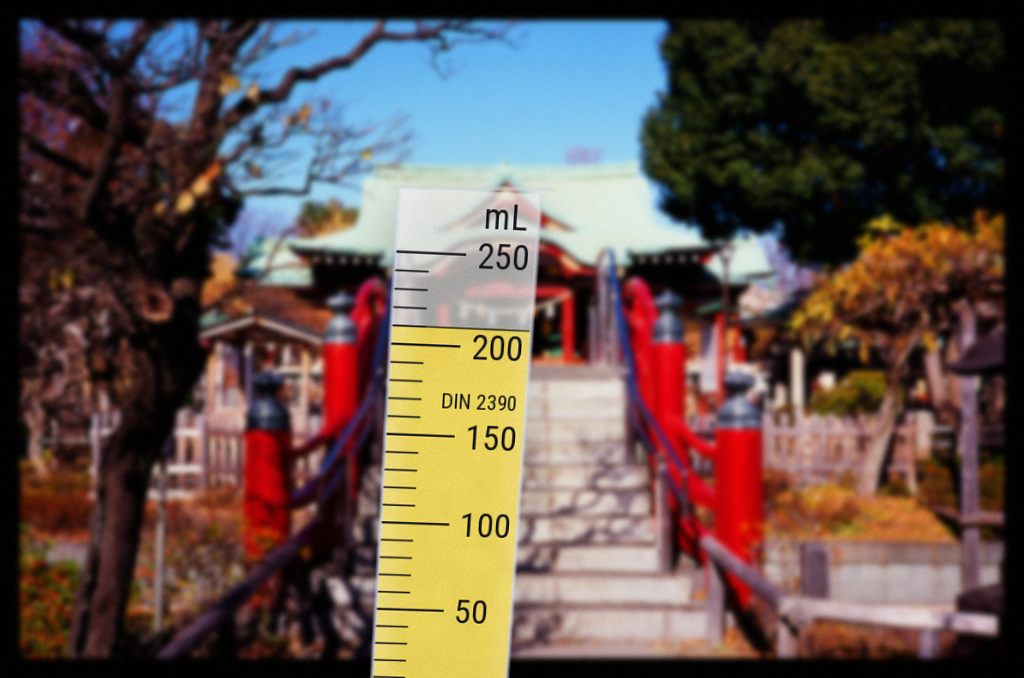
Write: 210mL
